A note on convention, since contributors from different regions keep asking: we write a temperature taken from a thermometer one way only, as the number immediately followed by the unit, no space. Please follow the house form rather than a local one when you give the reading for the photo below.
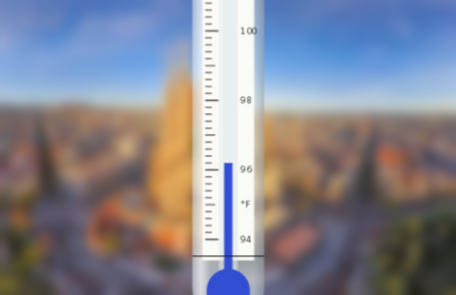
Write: 96.2°F
